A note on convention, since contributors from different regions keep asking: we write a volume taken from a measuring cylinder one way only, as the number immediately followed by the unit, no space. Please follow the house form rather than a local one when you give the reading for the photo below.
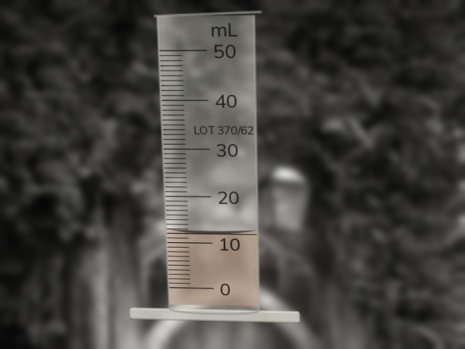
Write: 12mL
